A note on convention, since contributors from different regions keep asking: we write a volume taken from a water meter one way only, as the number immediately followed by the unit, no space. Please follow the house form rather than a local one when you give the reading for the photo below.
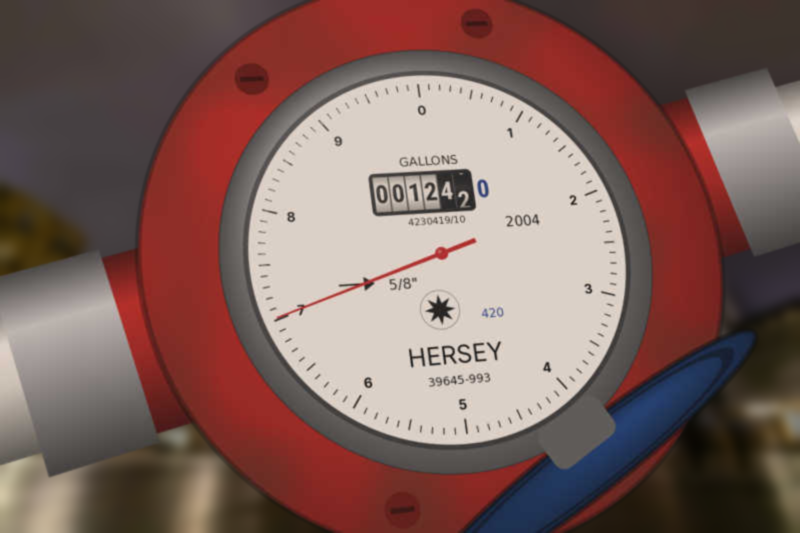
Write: 12417.0gal
